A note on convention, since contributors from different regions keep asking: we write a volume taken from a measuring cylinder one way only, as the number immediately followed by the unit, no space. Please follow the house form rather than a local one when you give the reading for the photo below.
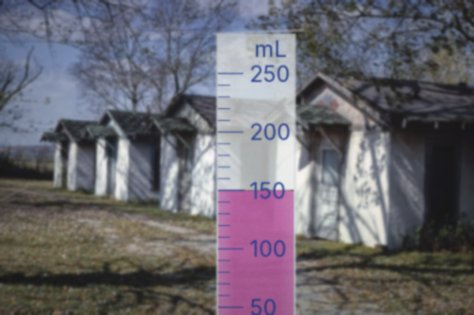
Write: 150mL
